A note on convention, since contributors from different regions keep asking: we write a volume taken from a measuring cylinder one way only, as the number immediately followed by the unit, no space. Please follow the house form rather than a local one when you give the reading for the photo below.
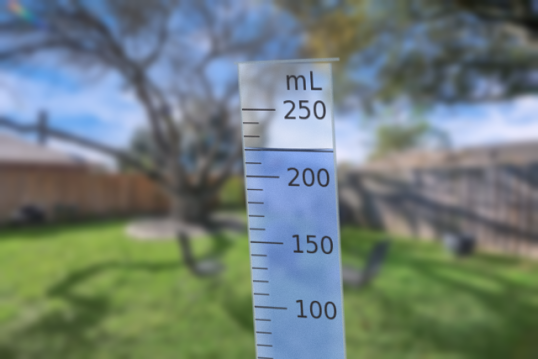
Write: 220mL
